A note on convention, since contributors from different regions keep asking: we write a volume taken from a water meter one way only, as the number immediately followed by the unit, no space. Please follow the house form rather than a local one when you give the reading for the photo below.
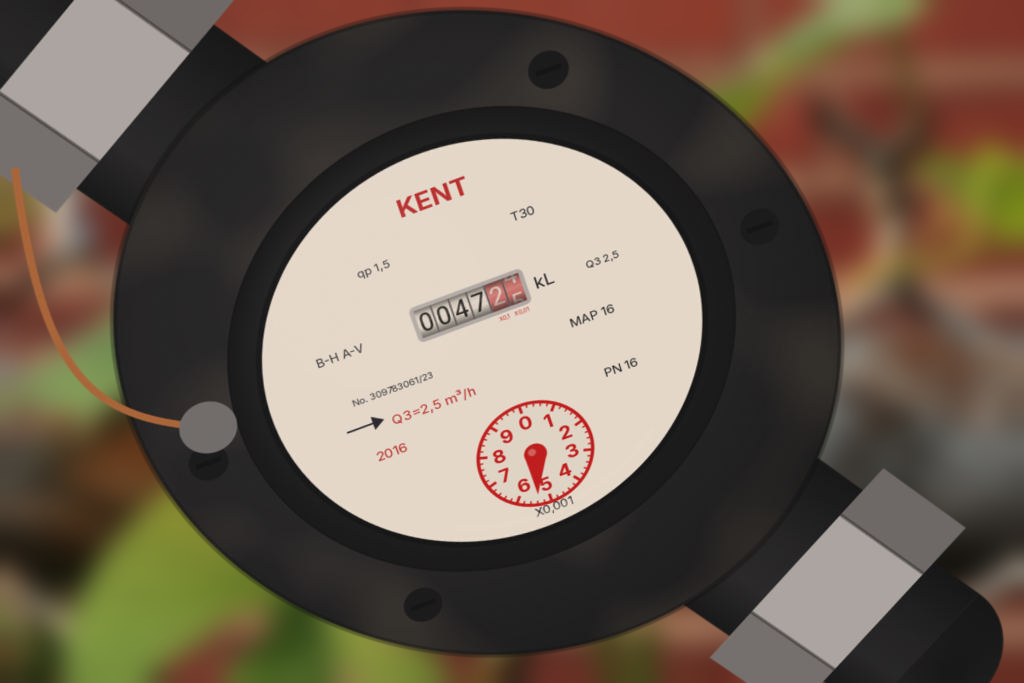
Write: 47.245kL
